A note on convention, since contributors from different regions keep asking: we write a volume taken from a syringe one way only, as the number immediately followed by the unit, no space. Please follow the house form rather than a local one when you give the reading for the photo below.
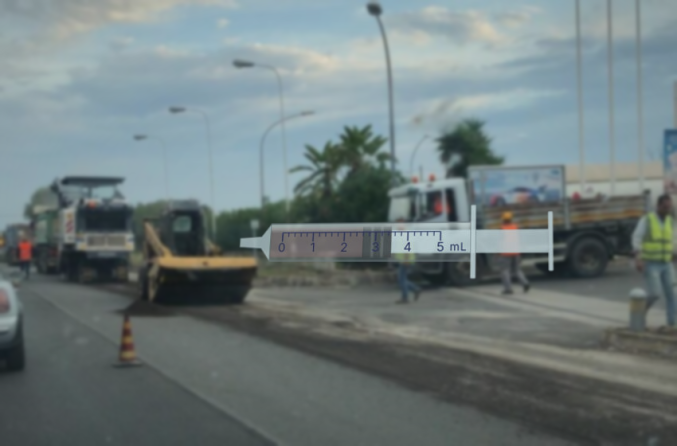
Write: 2.6mL
